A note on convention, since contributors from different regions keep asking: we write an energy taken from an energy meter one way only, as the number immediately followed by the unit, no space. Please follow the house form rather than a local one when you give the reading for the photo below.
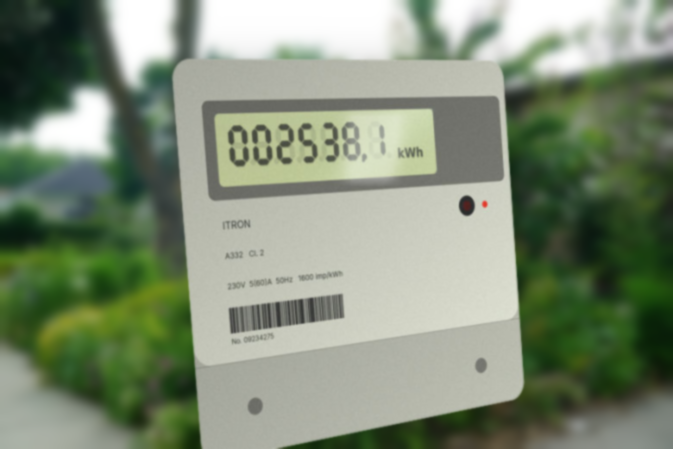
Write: 2538.1kWh
